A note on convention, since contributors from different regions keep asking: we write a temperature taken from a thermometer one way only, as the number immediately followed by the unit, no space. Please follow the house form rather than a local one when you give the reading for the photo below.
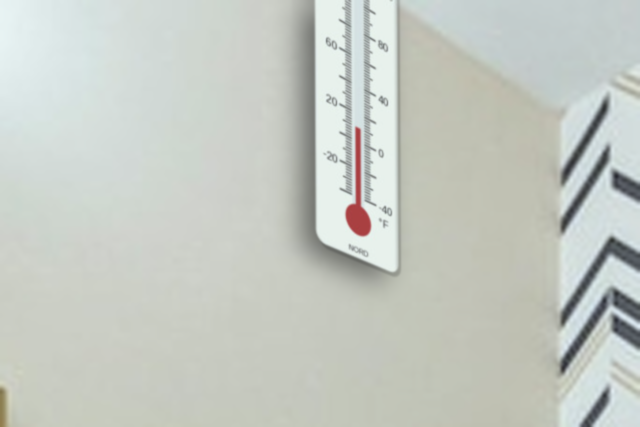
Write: 10°F
